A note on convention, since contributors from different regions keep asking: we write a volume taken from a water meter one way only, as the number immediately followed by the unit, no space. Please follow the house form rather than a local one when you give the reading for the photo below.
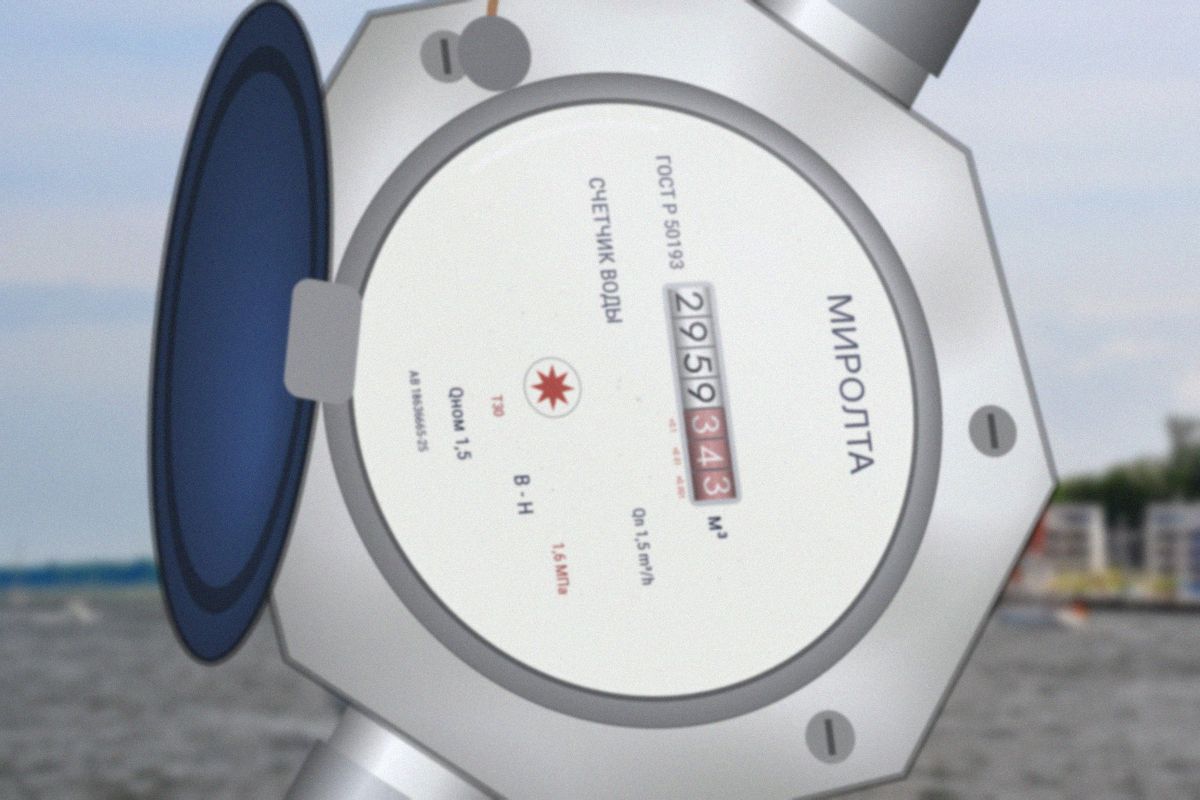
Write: 2959.343m³
